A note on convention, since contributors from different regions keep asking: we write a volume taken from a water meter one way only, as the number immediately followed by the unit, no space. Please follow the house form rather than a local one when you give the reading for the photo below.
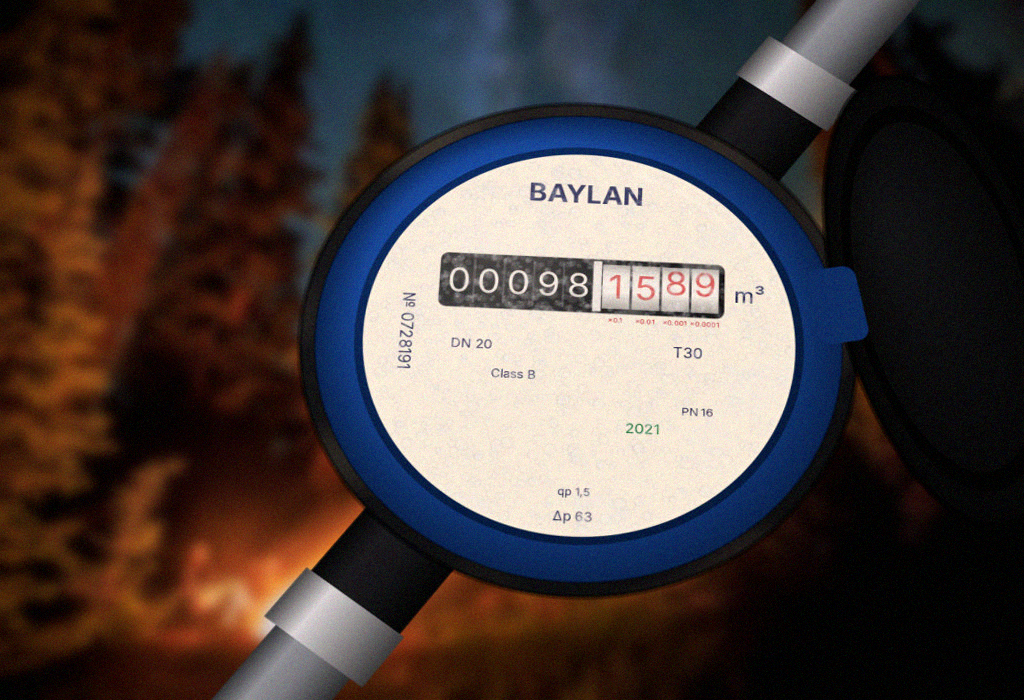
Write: 98.1589m³
